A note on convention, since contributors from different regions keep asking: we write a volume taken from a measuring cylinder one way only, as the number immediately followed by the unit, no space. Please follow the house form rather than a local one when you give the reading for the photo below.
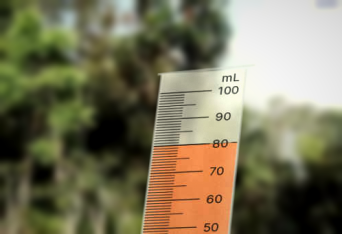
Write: 80mL
